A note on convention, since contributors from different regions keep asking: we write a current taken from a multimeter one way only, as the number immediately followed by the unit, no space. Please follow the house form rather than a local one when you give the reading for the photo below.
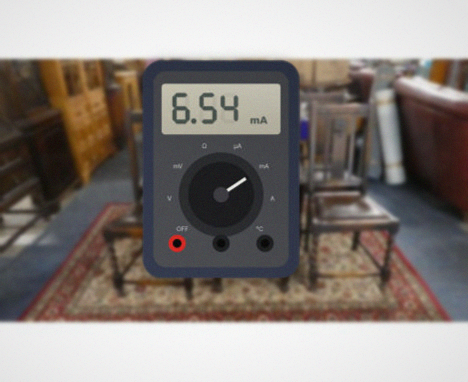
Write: 6.54mA
